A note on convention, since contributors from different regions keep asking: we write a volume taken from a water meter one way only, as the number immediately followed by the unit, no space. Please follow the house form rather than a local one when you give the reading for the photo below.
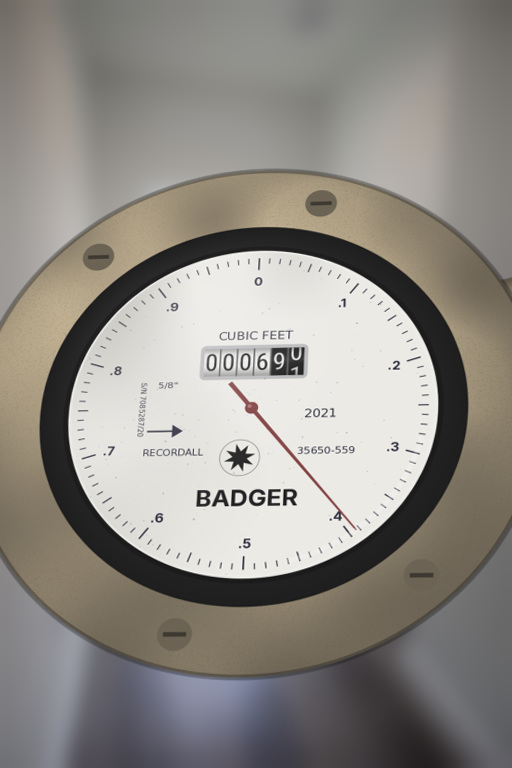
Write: 690.39ft³
